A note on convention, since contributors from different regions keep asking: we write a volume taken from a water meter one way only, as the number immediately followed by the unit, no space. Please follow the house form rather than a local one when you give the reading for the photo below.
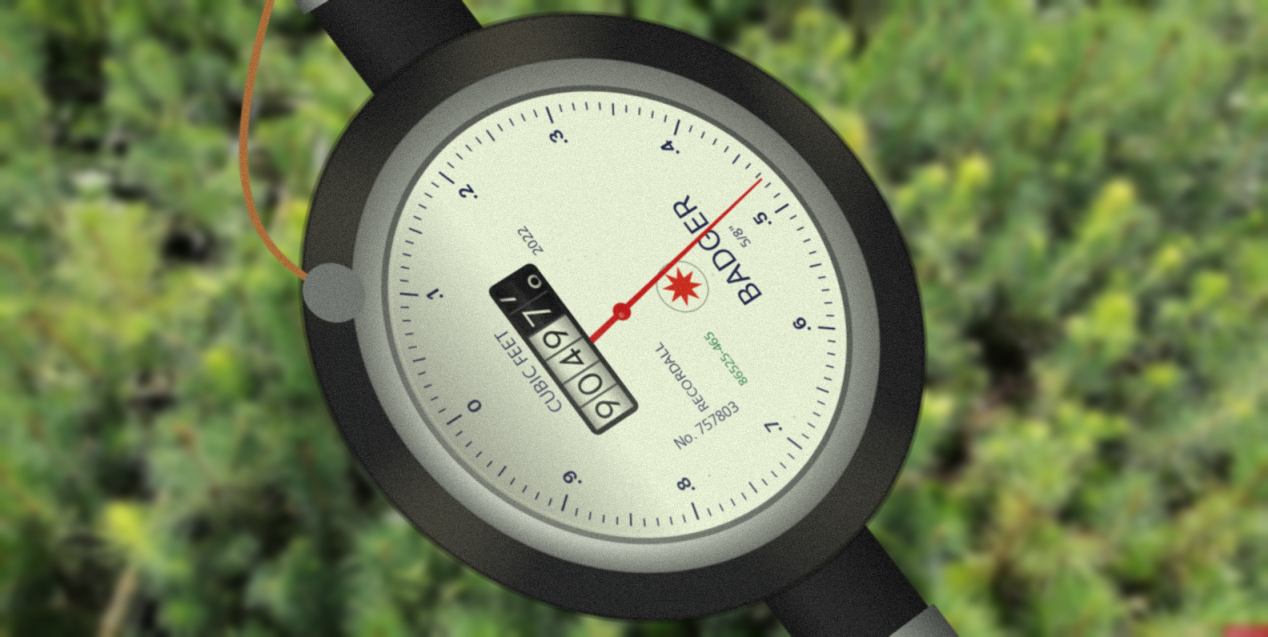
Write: 904977.47ft³
